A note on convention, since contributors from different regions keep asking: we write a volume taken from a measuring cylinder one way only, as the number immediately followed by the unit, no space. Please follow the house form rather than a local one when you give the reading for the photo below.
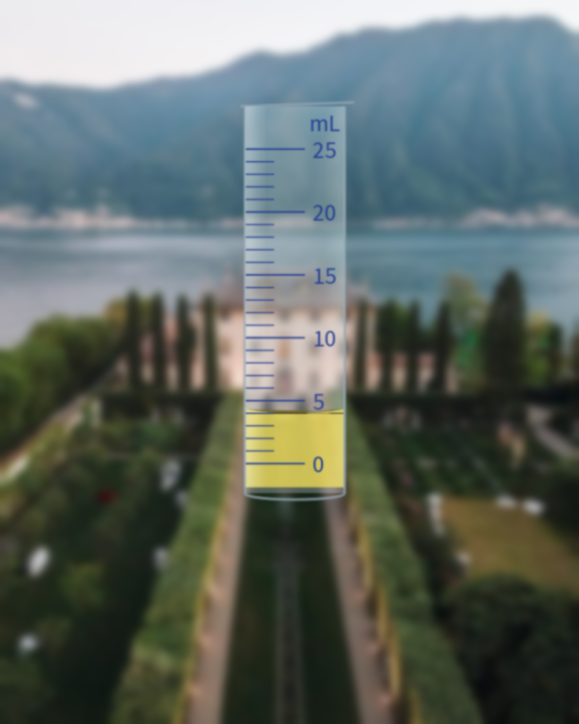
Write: 4mL
